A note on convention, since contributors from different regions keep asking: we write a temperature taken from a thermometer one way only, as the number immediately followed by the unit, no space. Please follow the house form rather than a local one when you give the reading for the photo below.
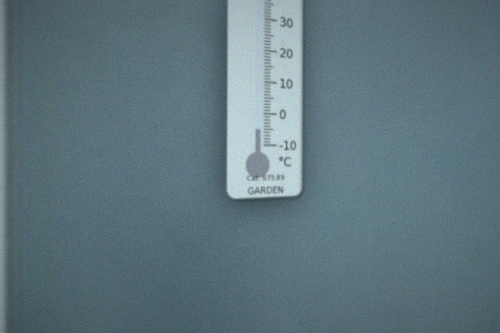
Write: -5°C
